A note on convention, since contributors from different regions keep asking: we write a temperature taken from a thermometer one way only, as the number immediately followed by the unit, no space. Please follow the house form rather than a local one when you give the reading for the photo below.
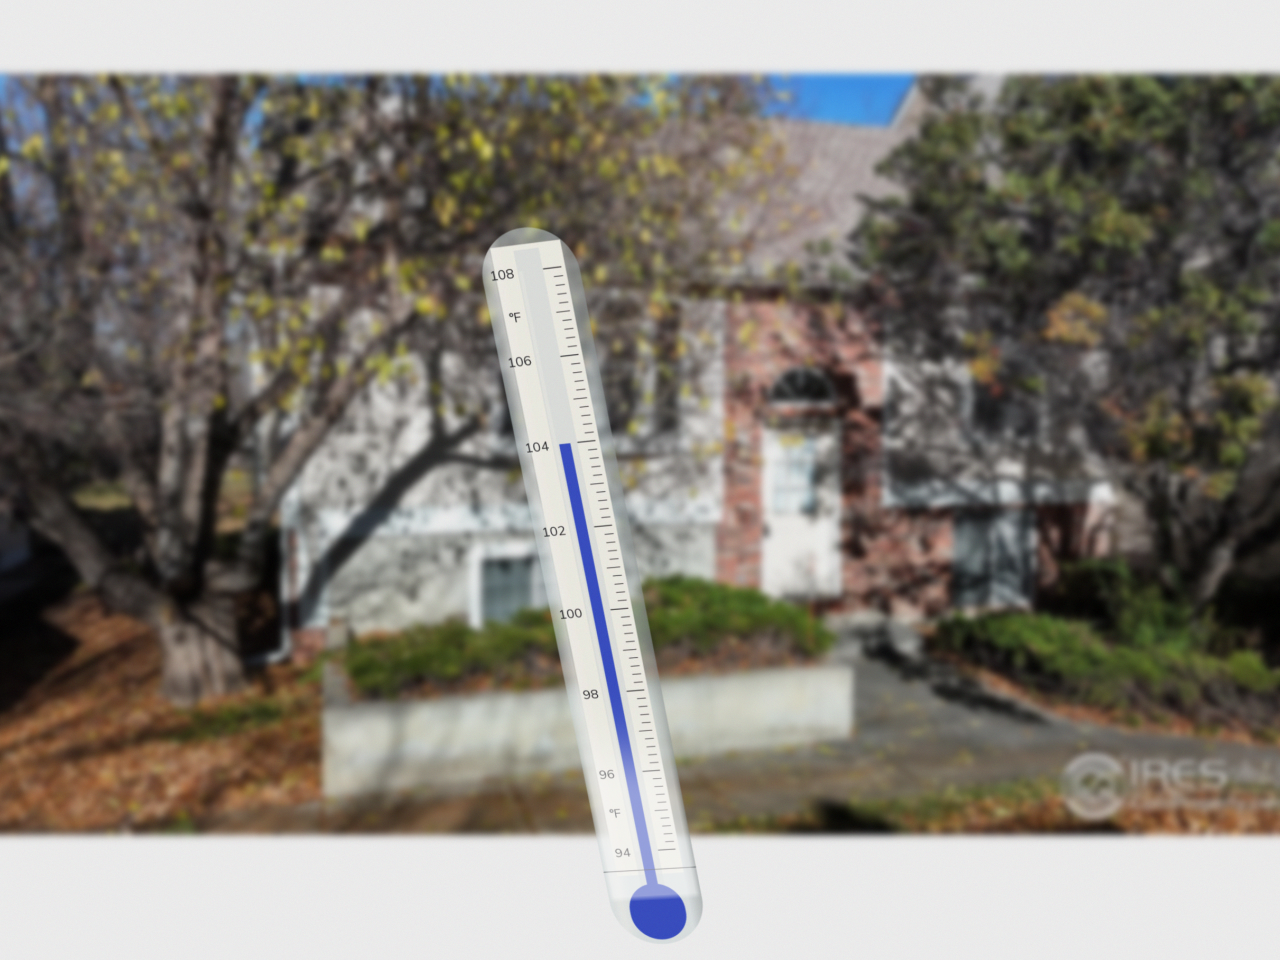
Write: 104°F
